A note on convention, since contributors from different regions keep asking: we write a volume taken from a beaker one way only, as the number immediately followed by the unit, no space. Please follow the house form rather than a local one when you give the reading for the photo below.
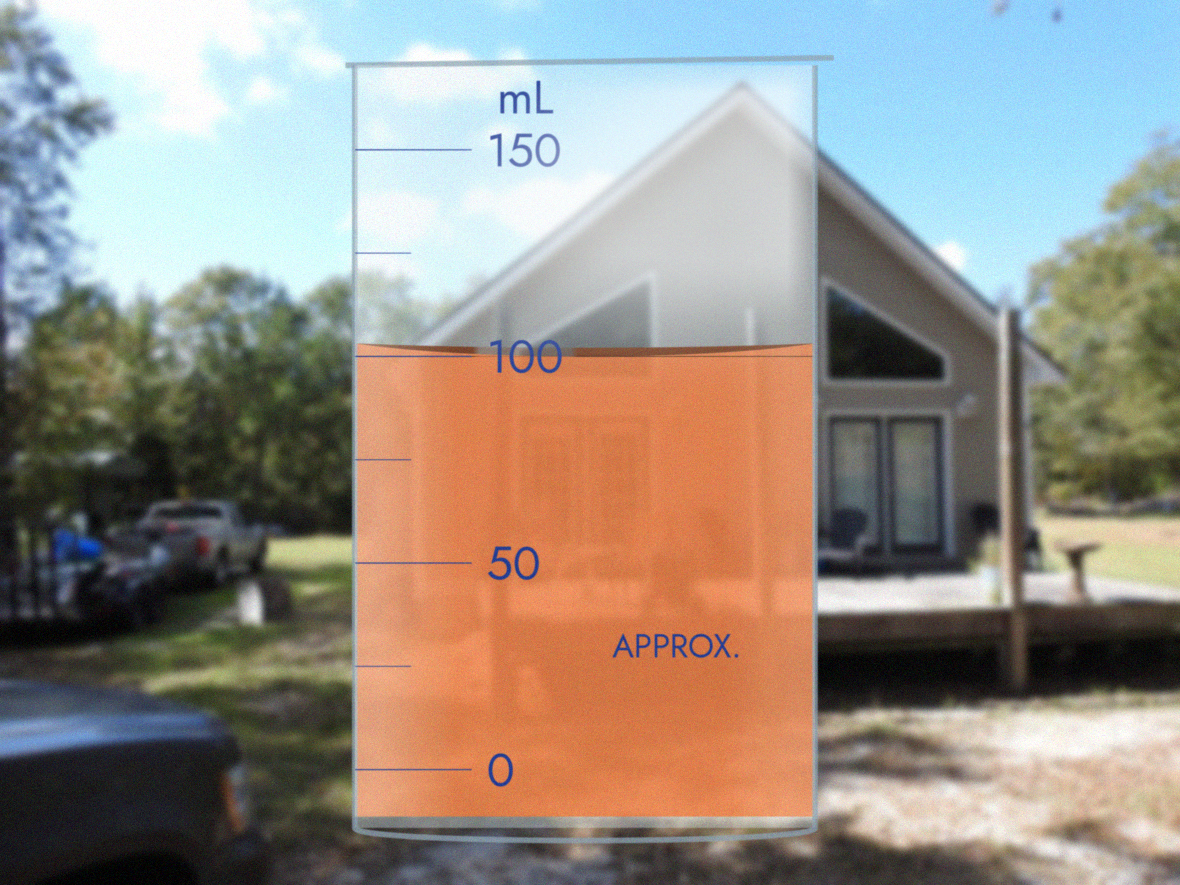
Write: 100mL
